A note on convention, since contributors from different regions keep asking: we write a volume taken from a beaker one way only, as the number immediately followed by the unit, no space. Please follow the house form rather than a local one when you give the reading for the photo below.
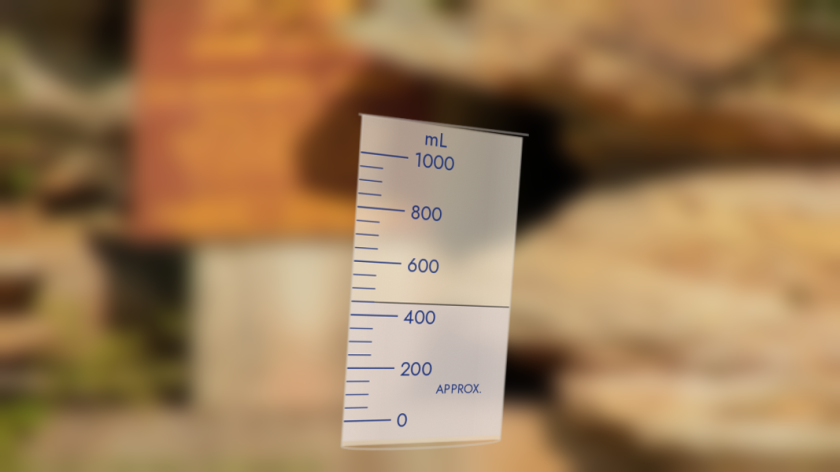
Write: 450mL
